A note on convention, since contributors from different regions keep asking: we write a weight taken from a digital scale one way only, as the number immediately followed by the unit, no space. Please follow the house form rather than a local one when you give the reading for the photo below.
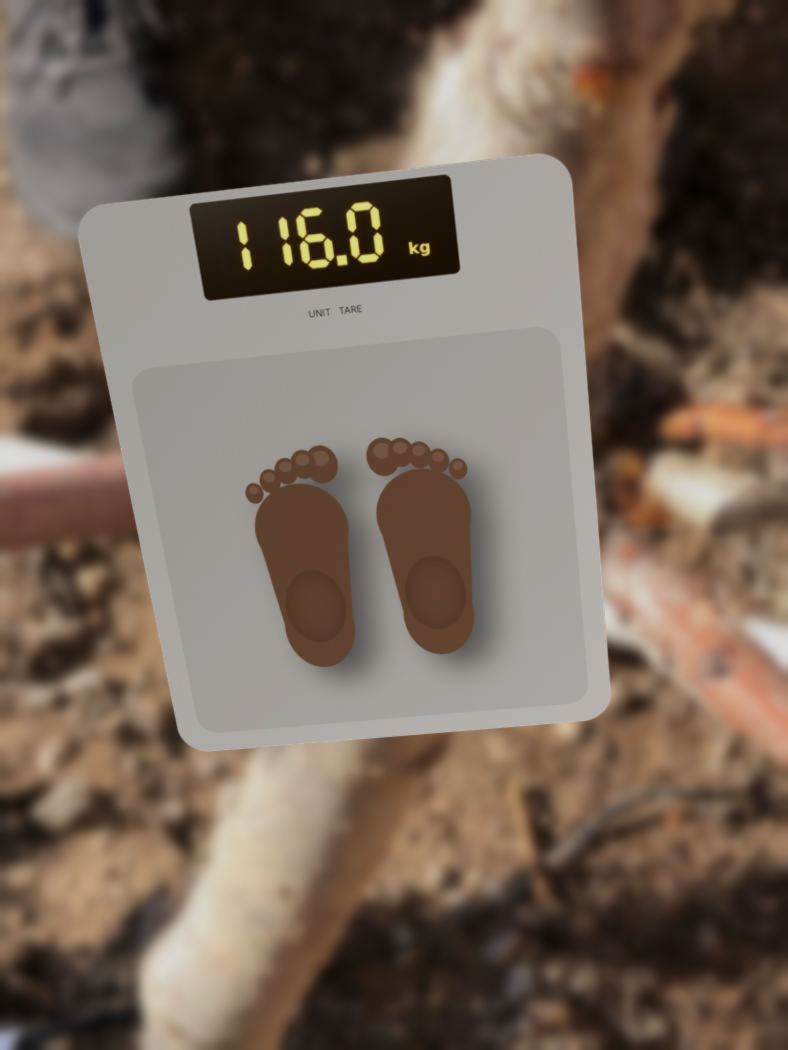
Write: 116.0kg
